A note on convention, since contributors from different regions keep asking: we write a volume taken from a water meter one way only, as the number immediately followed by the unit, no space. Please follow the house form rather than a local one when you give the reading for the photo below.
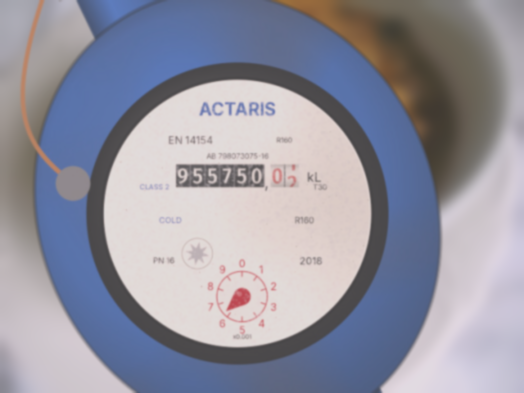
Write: 955750.016kL
